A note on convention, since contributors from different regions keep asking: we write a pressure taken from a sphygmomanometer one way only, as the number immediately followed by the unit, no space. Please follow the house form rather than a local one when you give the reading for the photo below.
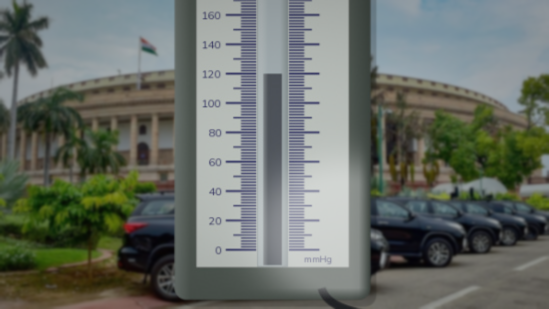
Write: 120mmHg
